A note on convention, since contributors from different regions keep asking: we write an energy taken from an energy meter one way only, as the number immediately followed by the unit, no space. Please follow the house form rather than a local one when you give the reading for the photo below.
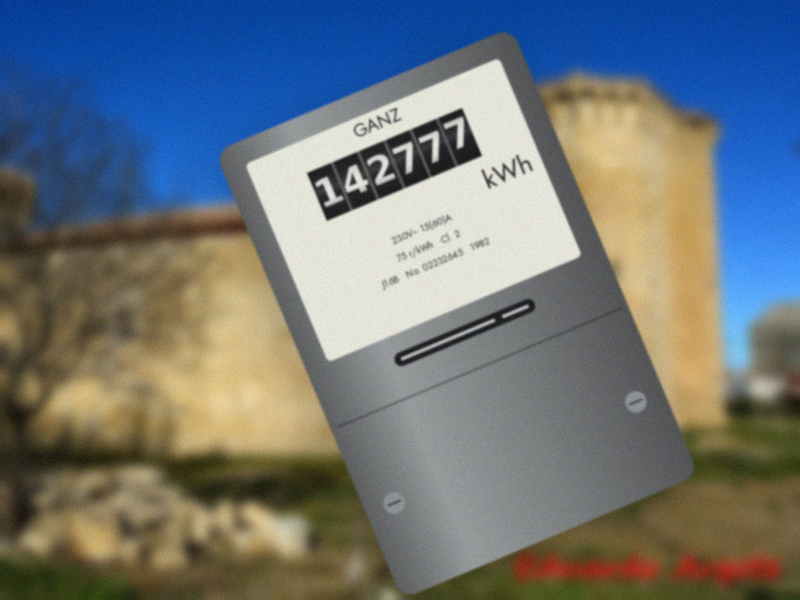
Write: 142777kWh
